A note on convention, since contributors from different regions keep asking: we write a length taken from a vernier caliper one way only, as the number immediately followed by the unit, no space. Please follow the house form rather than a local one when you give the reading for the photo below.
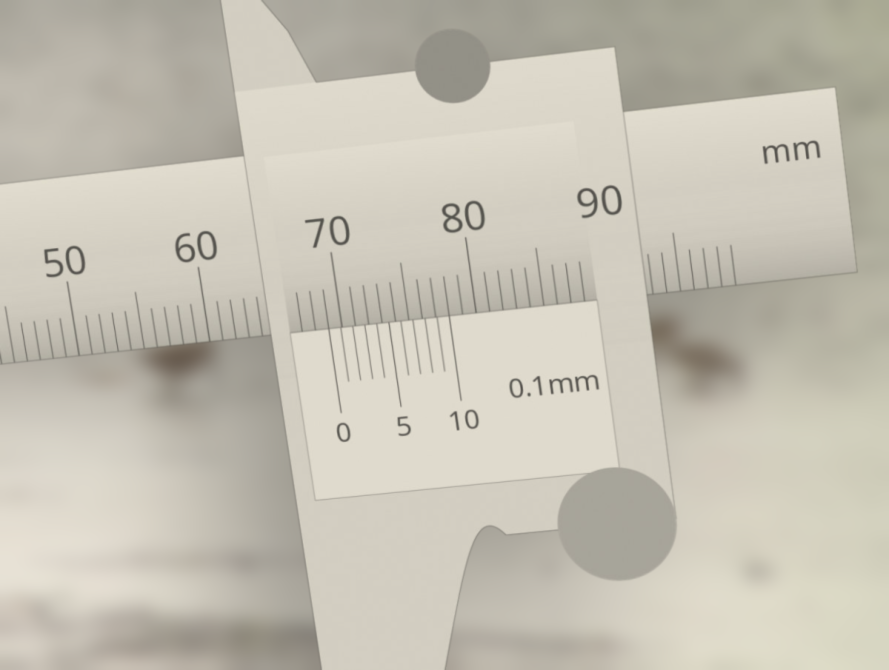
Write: 69.0mm
